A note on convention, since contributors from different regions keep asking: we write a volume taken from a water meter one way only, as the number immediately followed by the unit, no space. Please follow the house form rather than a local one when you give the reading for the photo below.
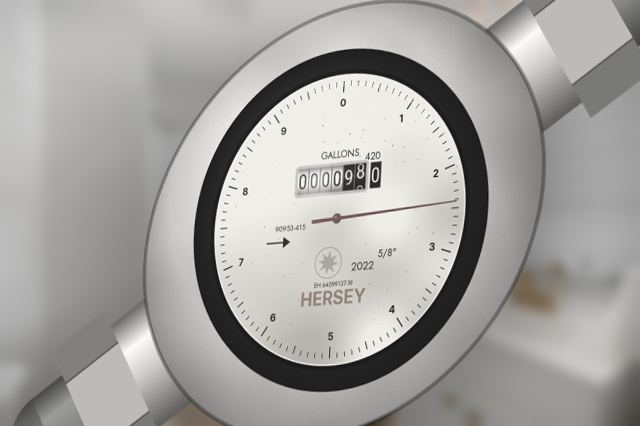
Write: 982.4gal
